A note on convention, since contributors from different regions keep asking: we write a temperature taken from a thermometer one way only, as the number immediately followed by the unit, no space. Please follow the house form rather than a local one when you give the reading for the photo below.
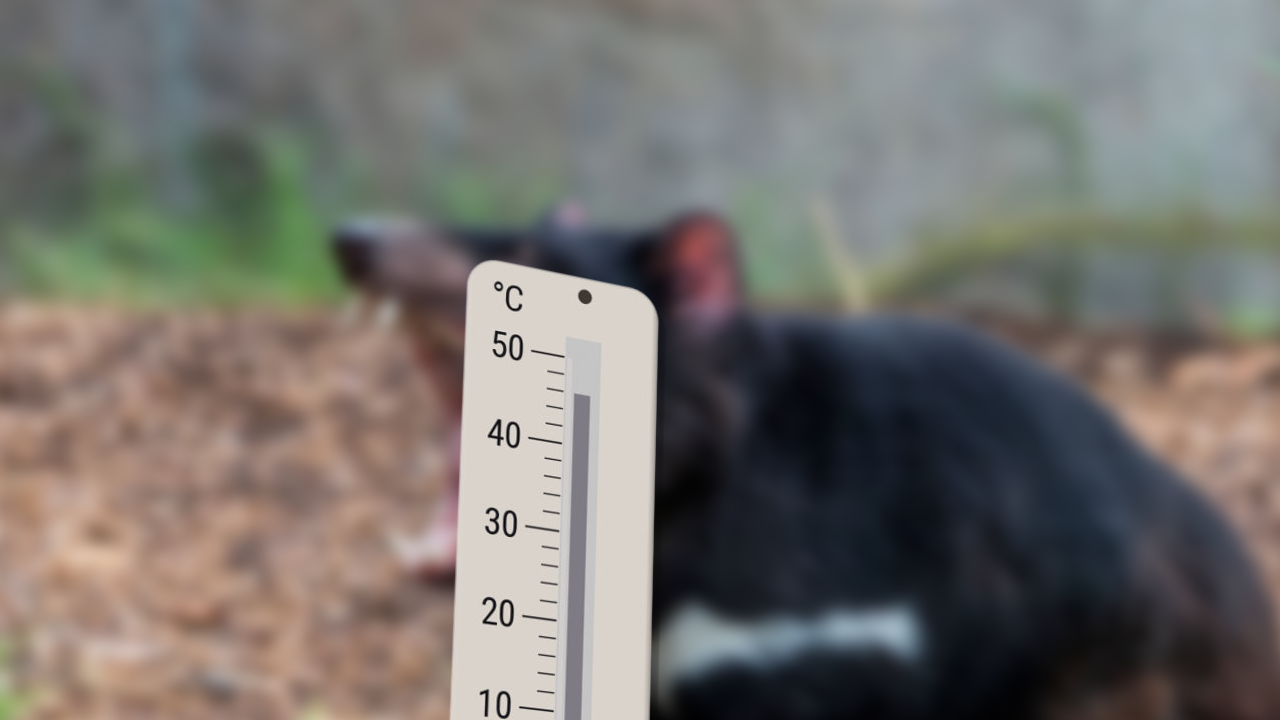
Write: 46°C
